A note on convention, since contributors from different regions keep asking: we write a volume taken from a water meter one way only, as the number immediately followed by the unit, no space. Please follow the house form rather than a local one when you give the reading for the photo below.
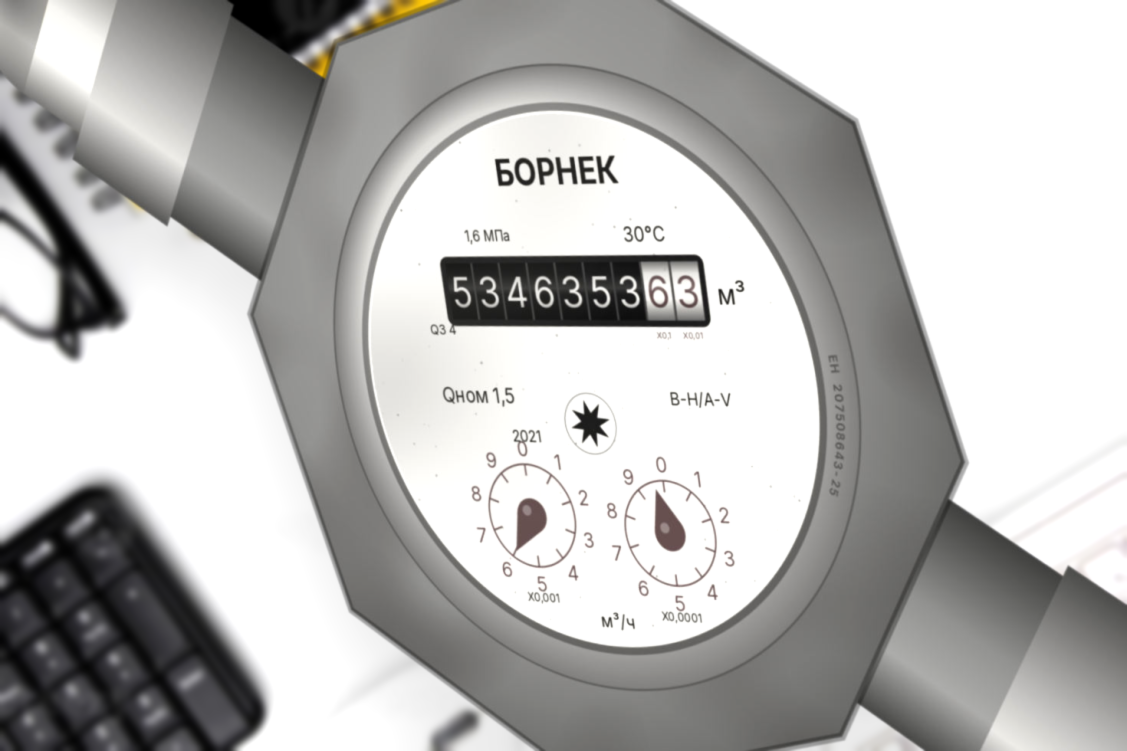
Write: 5346353.6359m³
